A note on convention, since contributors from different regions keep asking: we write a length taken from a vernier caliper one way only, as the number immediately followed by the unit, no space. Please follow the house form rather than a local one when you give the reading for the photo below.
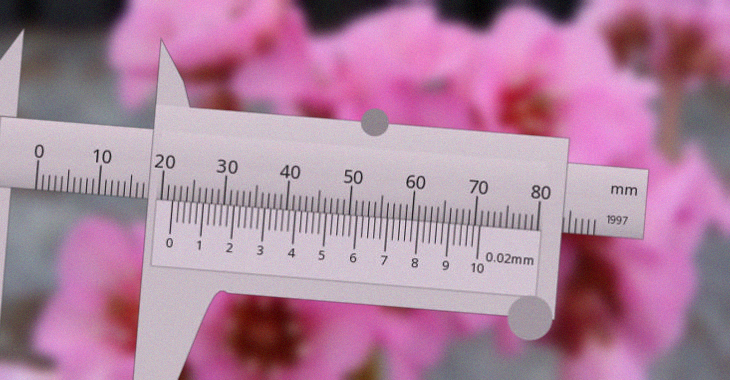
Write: 21.8mm
